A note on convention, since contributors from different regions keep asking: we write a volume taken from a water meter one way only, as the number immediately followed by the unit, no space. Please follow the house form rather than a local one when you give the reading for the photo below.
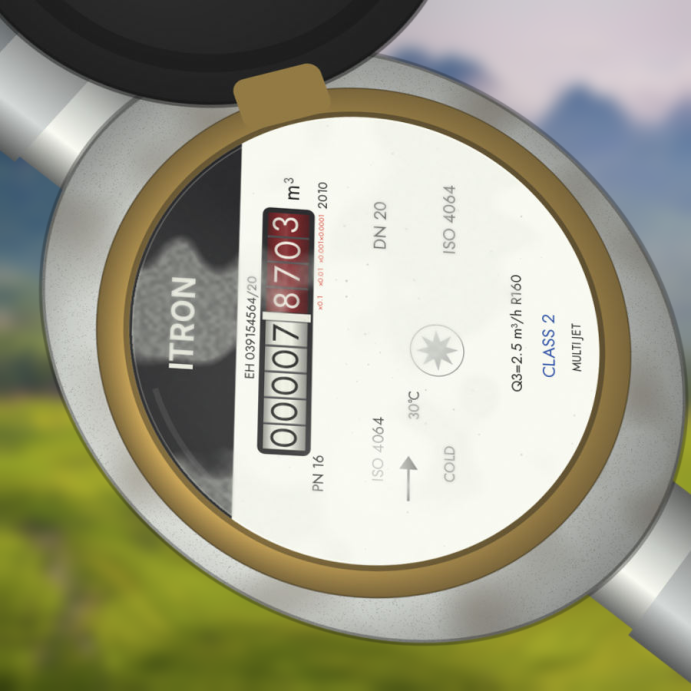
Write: 7.8703m³
